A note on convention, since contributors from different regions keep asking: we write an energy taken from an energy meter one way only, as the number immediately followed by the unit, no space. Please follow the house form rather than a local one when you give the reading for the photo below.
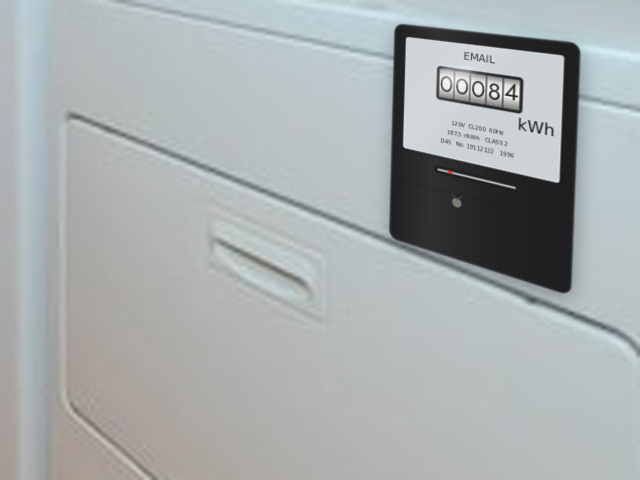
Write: 84kWh
